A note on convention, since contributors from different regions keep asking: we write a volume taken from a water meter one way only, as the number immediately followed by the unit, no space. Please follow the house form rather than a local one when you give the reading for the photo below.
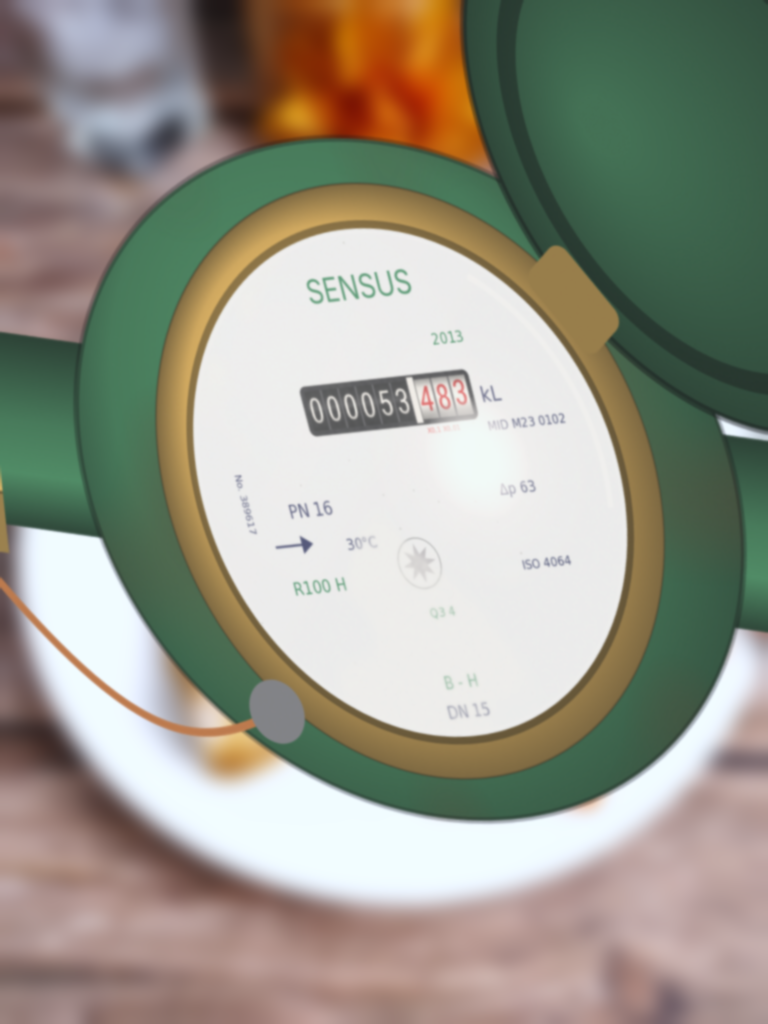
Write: 53.483kL
